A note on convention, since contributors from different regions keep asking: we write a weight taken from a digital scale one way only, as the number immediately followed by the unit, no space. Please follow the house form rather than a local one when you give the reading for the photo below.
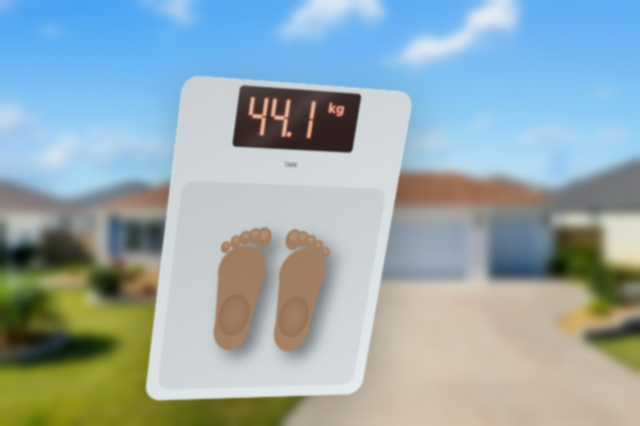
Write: 44.1kg
